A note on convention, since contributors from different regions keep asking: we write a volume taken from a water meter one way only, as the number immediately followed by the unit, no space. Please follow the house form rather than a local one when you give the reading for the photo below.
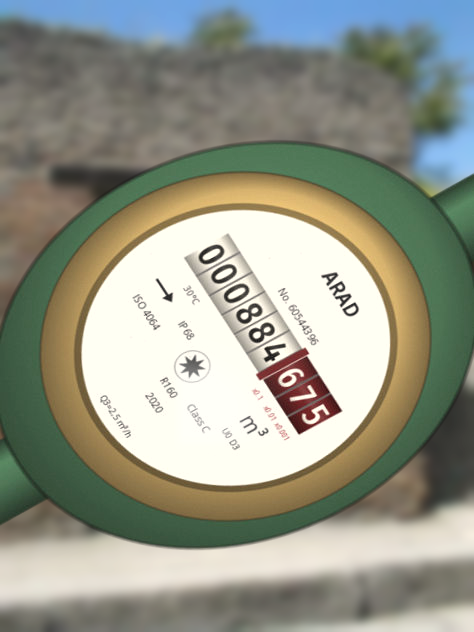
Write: 884.675m³
